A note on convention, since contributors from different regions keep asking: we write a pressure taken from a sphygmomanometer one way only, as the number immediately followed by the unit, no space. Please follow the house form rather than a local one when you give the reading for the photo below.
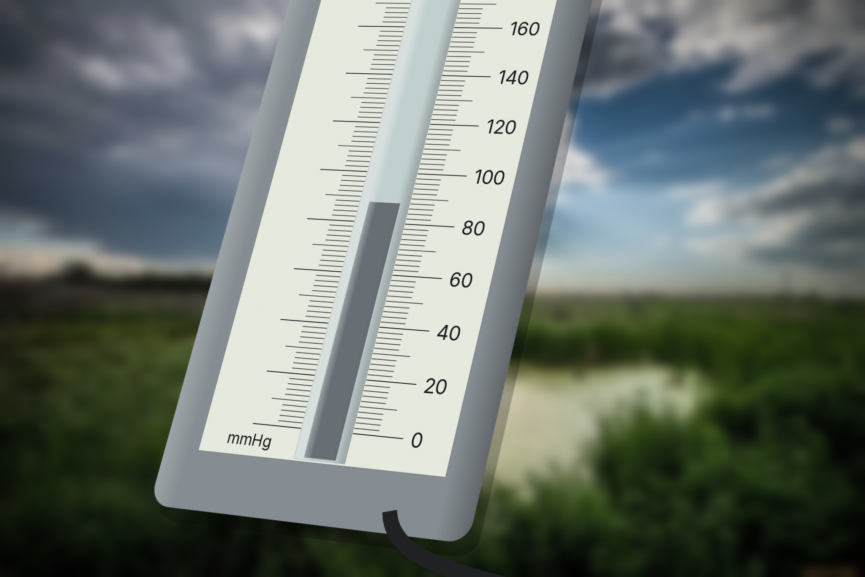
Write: 88mmHg
